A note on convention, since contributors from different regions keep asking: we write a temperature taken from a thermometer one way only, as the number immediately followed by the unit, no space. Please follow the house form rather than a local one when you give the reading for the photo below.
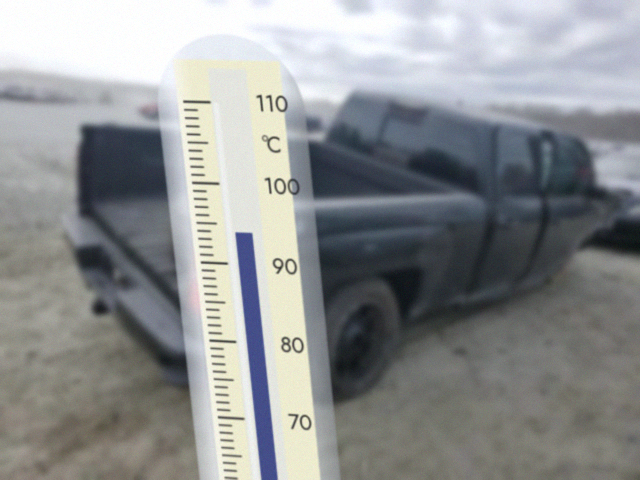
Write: 94°C
